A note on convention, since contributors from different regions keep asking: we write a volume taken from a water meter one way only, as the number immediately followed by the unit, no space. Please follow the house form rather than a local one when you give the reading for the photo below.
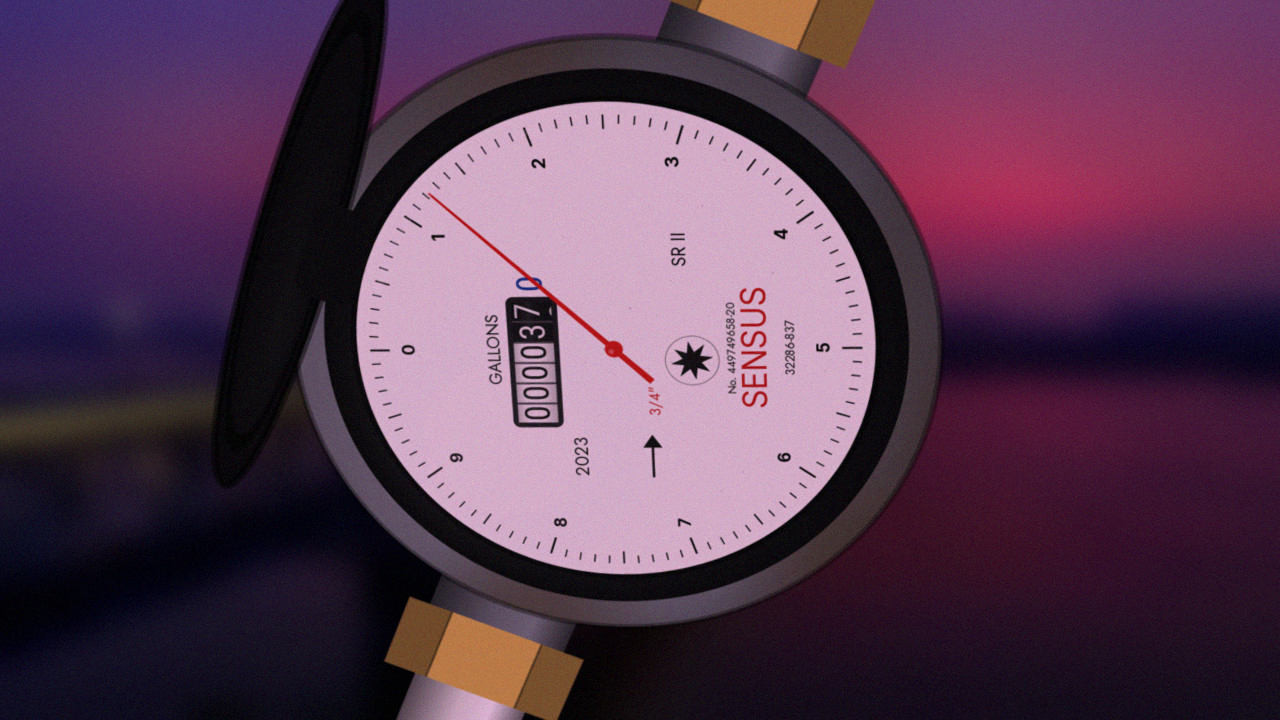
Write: 371.2gal
